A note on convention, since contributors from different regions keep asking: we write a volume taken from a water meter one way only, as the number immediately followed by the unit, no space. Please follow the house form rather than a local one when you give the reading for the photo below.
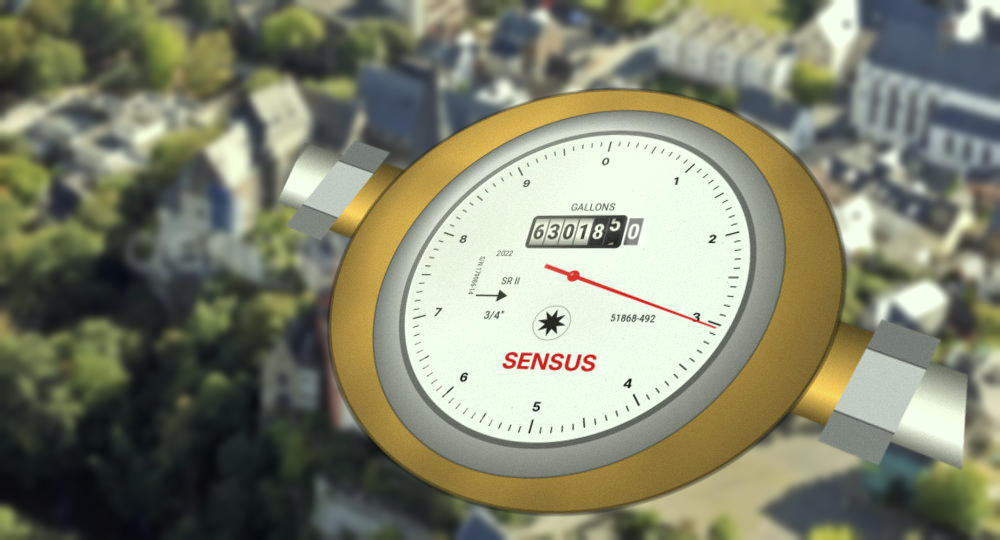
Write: 6301853.0gal
